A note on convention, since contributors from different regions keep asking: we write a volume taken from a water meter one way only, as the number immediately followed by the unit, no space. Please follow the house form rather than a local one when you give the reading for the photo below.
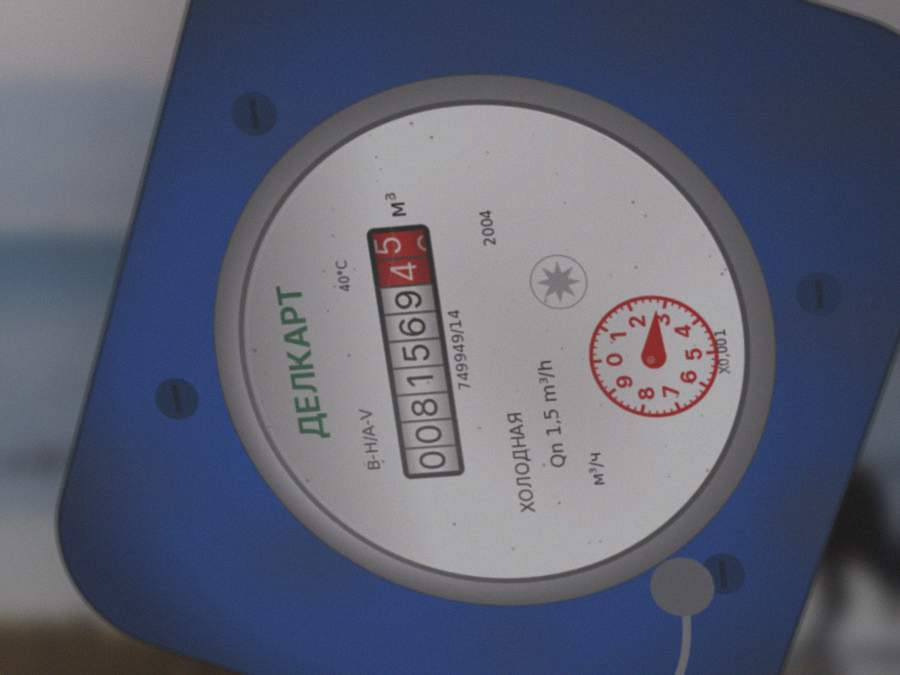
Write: 81569.452m³
